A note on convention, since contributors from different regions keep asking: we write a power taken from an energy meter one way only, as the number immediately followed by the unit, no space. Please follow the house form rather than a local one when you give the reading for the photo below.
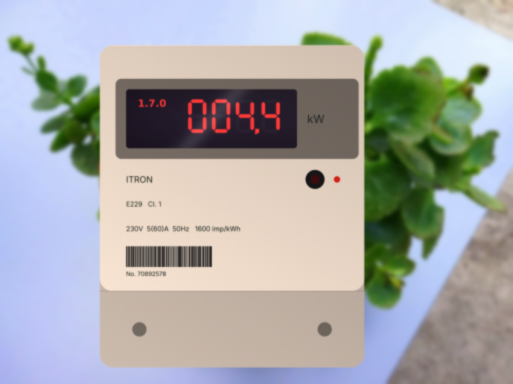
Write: 4.4kW
